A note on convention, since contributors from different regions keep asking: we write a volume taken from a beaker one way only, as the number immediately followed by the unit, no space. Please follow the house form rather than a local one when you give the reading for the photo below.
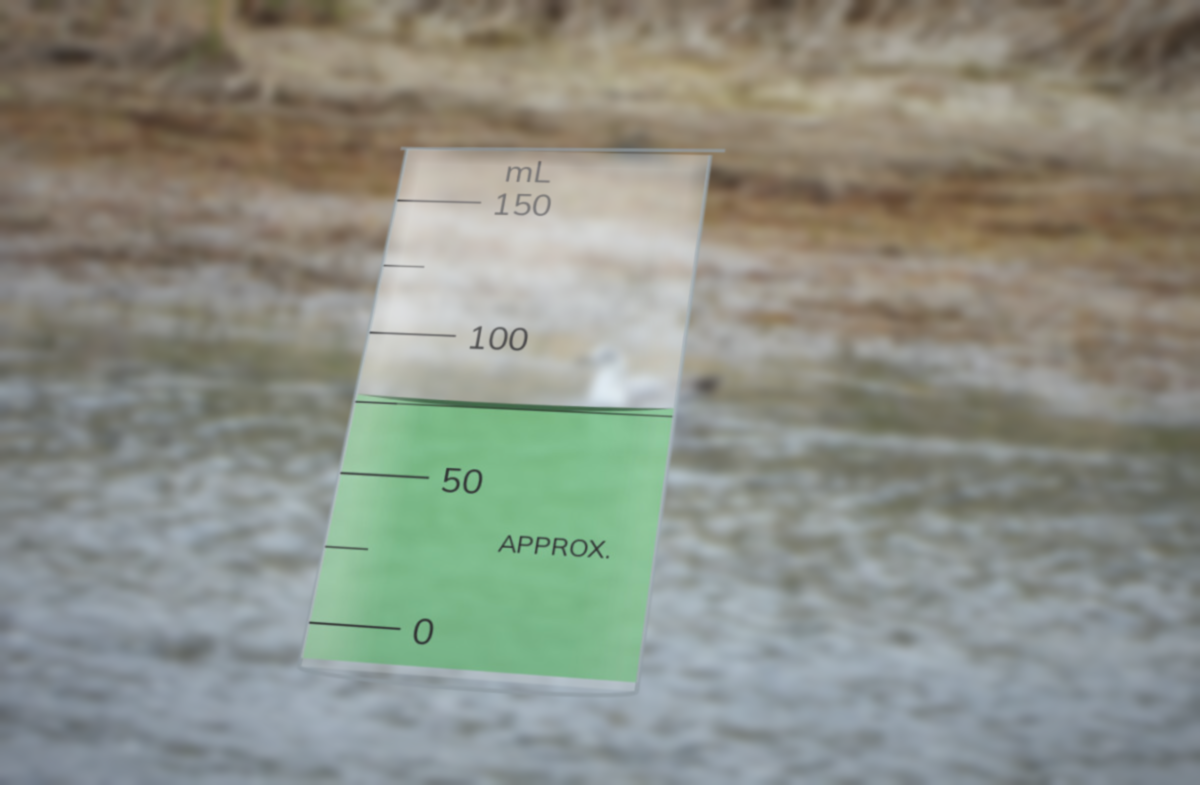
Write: 75mL
